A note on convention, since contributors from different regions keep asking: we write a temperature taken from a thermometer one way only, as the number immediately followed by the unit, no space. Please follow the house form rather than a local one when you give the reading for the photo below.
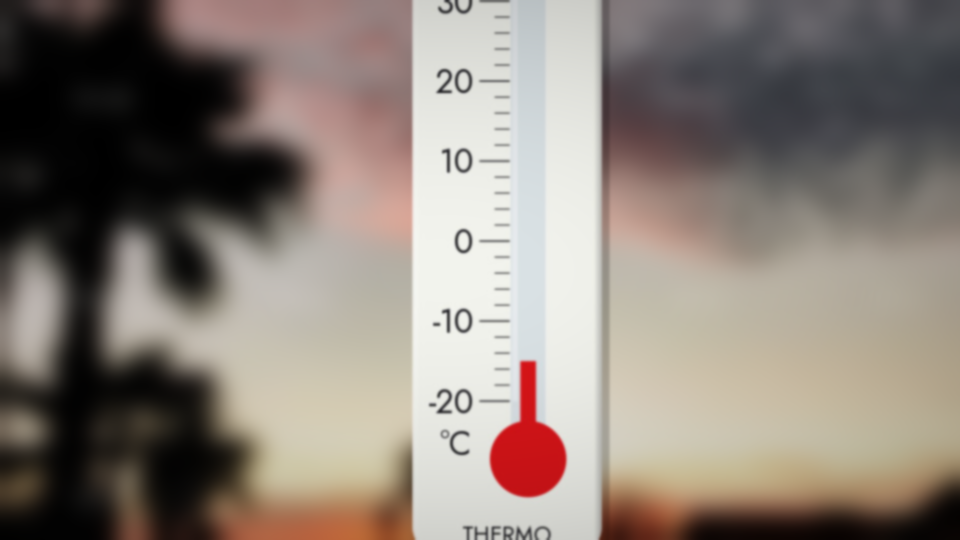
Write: -15°C
